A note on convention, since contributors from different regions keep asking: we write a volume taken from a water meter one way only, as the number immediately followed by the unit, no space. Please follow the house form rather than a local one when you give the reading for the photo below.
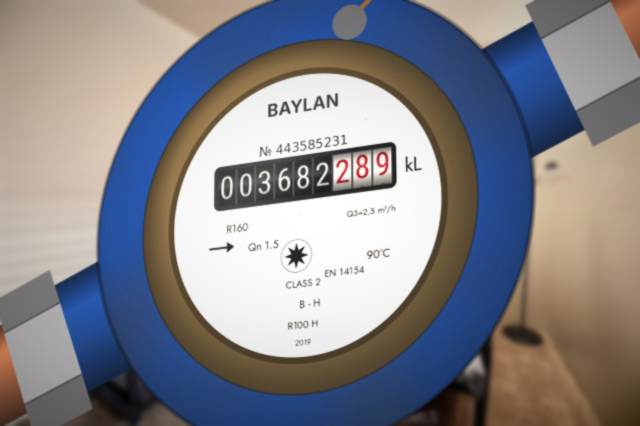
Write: 3682.289kL
